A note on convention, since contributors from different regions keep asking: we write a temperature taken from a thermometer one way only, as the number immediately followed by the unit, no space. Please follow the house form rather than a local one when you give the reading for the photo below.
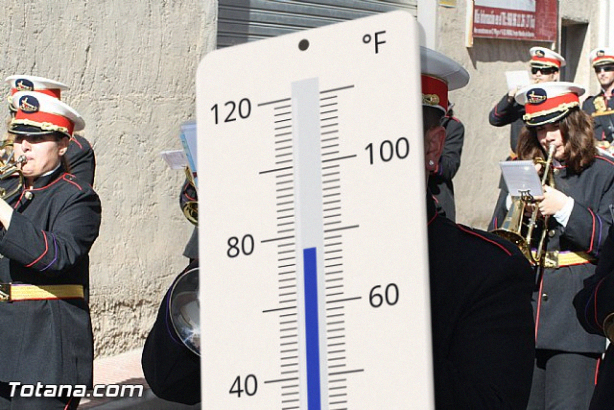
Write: 76°F
